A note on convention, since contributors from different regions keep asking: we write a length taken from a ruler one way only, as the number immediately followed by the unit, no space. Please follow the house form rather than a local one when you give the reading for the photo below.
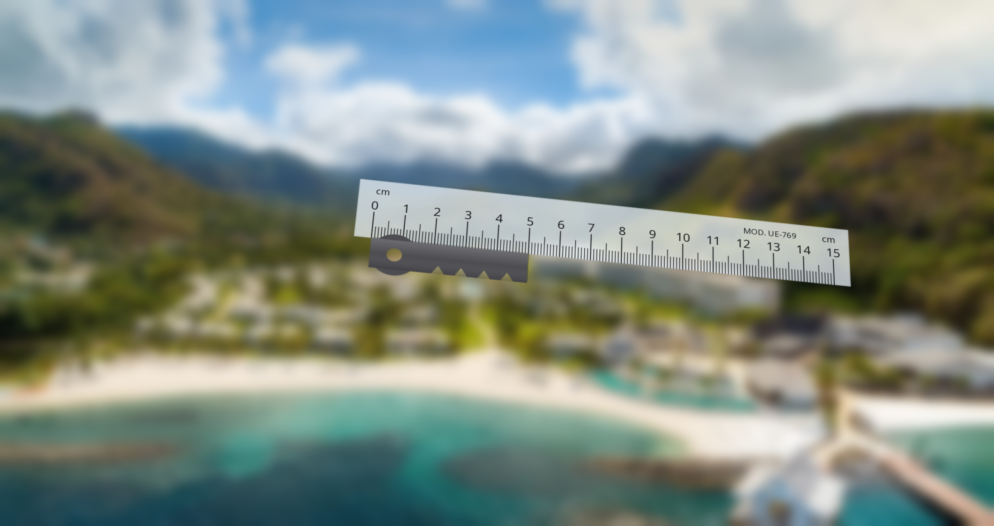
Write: 5cm
